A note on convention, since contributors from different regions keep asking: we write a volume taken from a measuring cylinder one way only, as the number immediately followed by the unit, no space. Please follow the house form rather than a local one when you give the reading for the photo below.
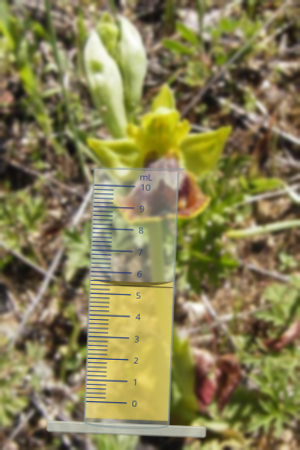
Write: 5.4mL
